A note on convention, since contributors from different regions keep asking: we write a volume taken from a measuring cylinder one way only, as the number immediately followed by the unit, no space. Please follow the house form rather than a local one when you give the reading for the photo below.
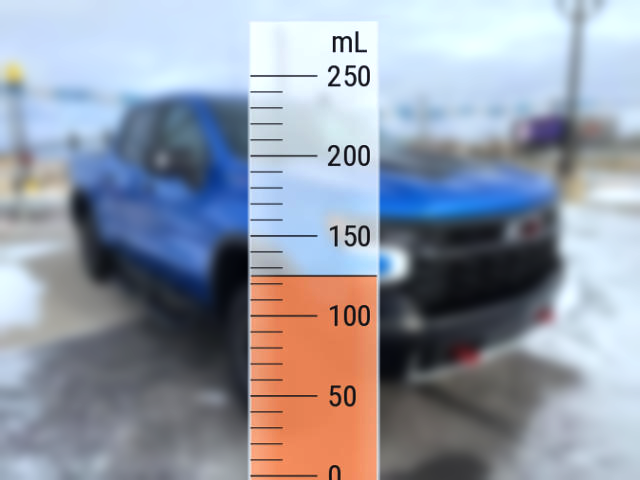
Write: 125mL
